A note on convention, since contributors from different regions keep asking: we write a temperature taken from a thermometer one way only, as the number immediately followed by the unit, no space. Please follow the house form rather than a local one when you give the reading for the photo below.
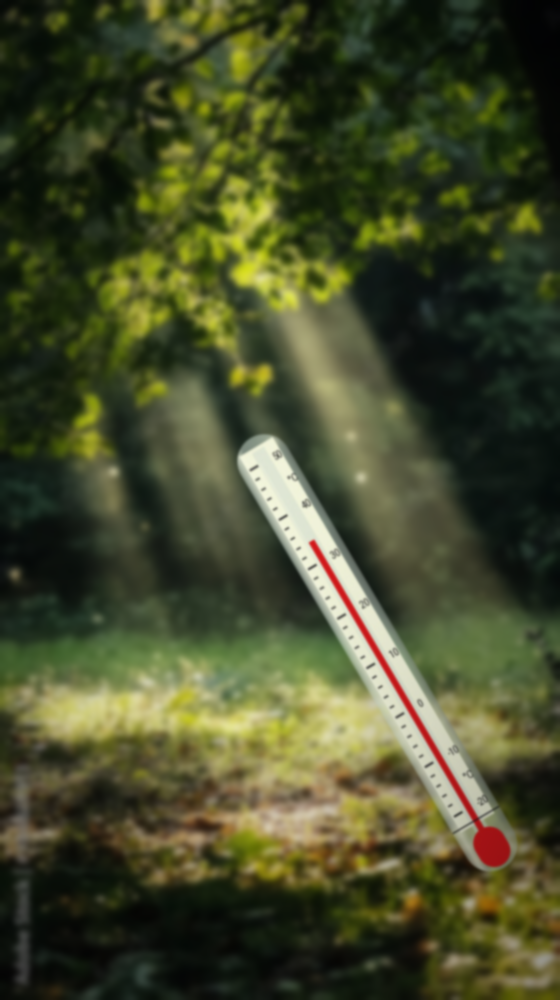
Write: 34°C
